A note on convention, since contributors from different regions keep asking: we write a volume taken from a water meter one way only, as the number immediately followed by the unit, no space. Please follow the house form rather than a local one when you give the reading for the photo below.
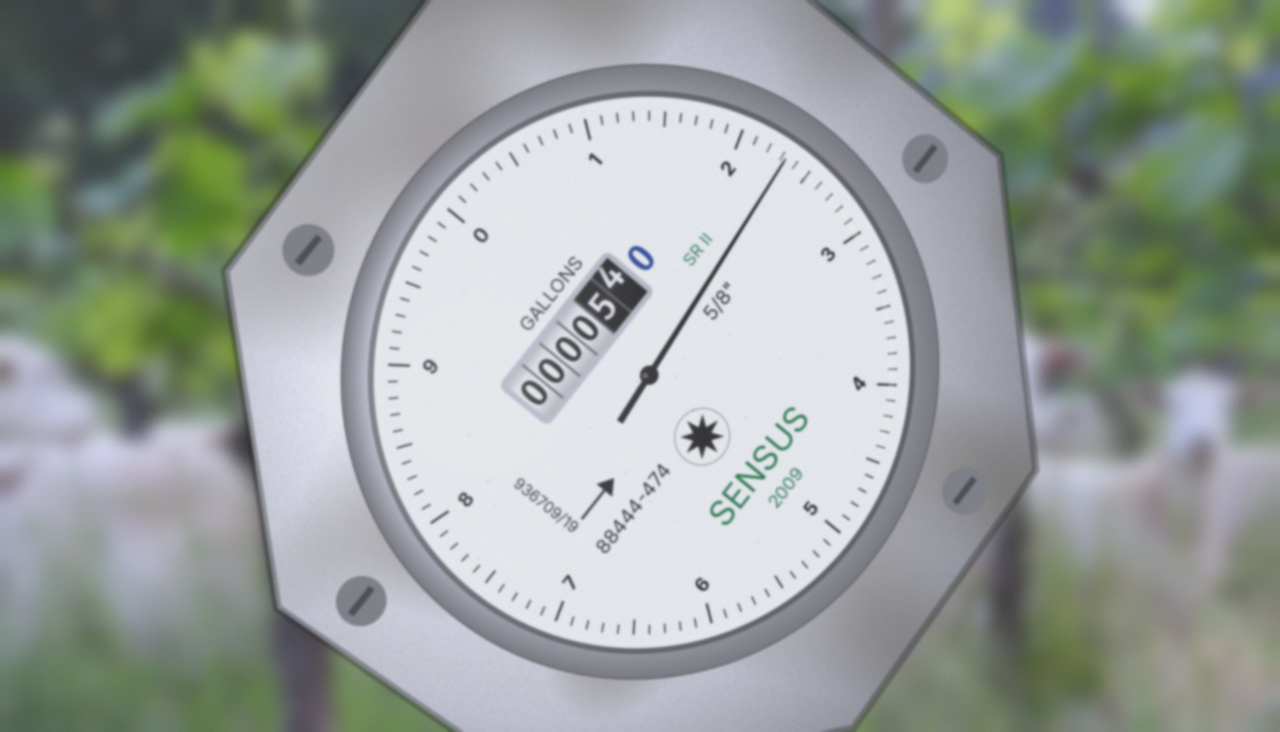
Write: 542.3gal
